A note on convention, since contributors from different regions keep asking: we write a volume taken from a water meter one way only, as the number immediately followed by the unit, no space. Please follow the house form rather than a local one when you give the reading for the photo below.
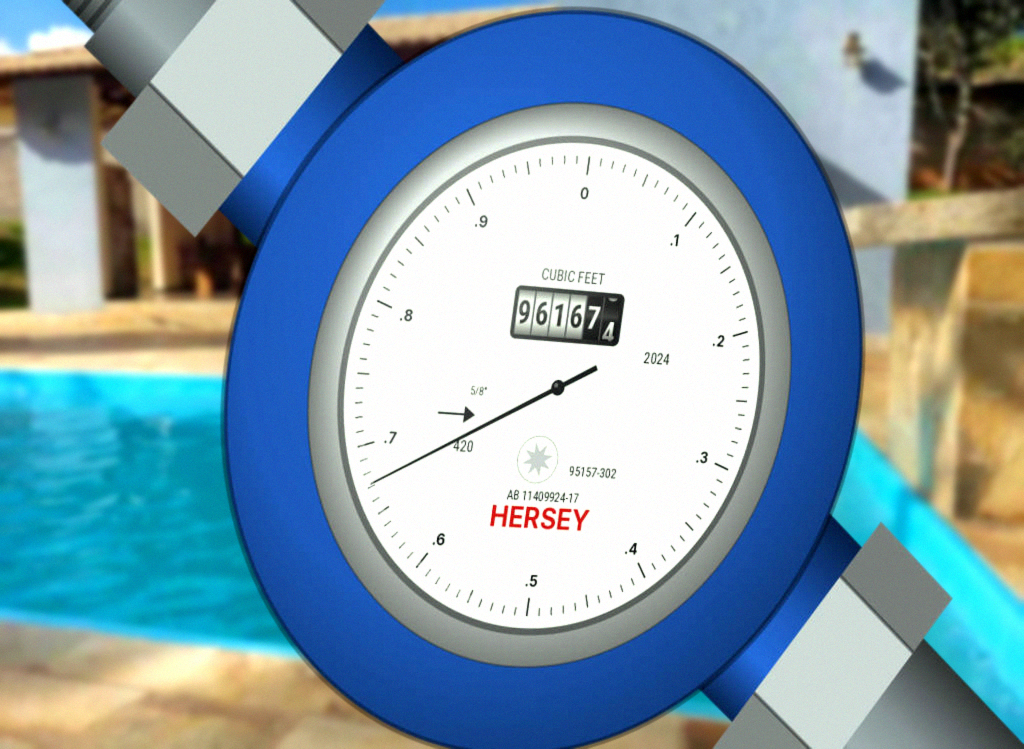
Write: 961673.67ft³
